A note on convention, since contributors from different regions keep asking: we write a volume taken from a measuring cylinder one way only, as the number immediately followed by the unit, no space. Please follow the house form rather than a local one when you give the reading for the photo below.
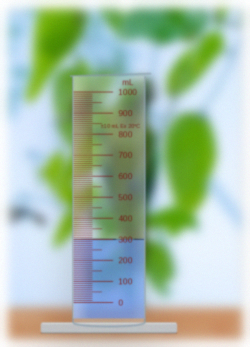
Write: 300mL
